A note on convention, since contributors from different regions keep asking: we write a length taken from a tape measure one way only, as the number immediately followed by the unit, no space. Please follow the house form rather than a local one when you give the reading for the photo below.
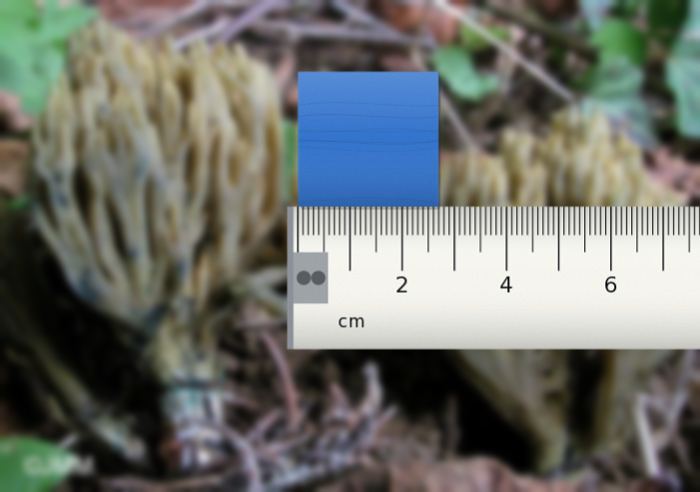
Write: 2.7cm
